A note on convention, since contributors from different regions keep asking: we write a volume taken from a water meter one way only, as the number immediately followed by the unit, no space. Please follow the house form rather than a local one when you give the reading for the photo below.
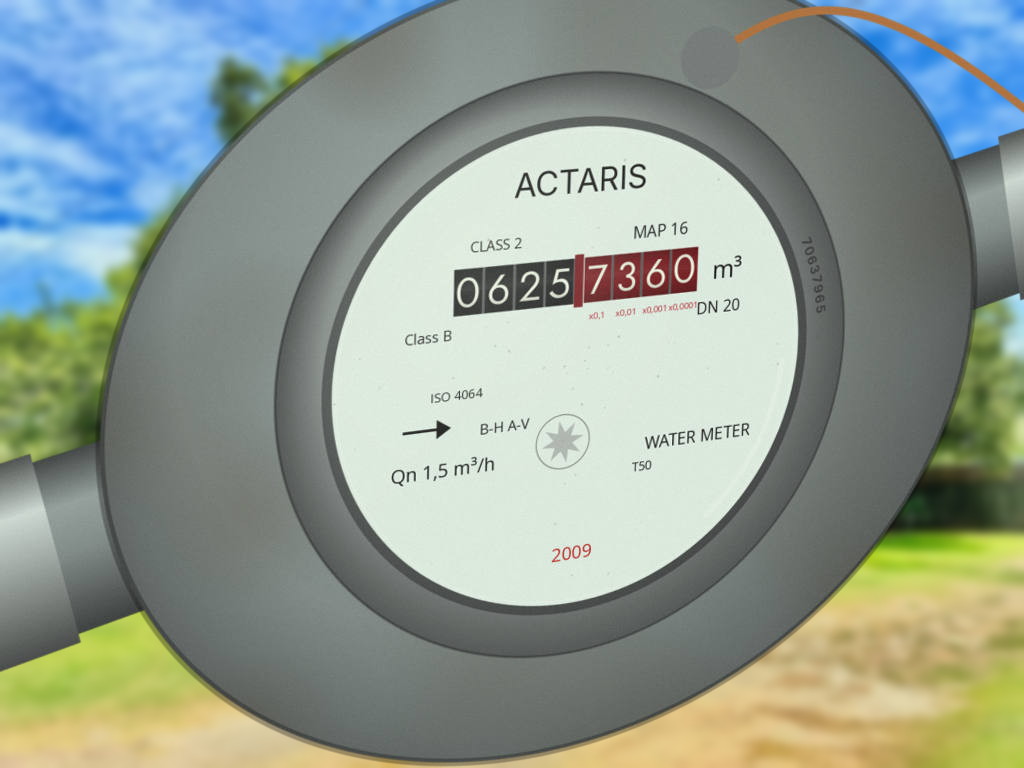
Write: 625.7360m³
